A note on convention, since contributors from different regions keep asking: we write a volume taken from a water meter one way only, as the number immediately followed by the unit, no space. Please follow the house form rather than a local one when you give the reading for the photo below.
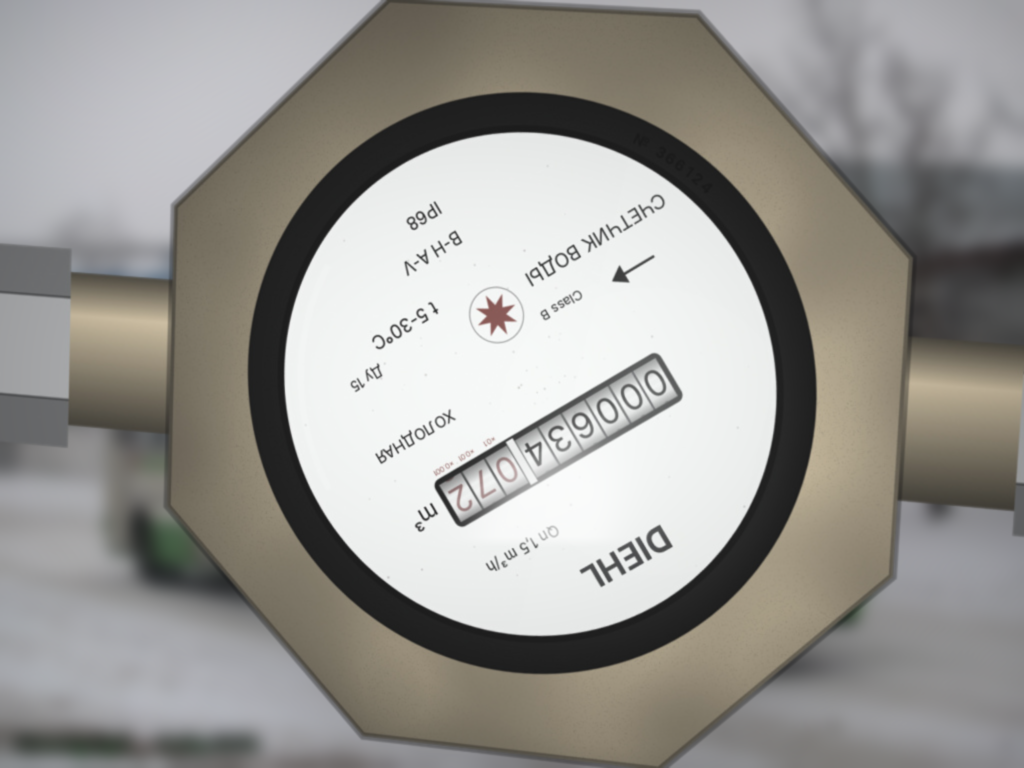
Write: 634.072m³
